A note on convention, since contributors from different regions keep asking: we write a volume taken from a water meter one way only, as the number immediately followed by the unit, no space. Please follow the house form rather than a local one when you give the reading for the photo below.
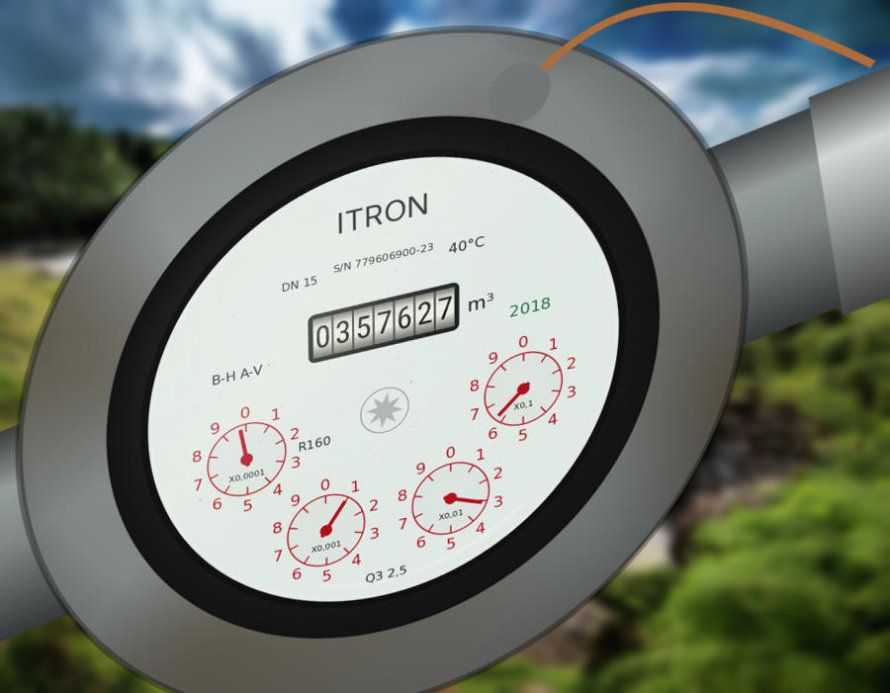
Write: 357627.6309m³
